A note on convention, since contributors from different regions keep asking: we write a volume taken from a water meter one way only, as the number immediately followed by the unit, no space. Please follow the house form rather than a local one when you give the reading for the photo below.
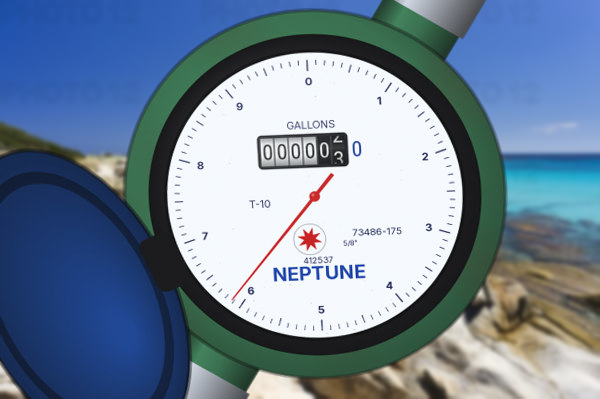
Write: 26.1gal
